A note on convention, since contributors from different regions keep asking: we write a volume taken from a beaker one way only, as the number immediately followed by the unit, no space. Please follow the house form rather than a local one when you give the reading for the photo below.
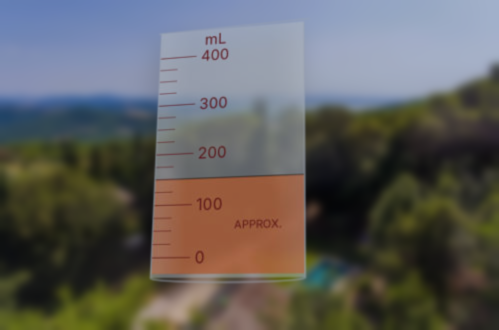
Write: 150mL
